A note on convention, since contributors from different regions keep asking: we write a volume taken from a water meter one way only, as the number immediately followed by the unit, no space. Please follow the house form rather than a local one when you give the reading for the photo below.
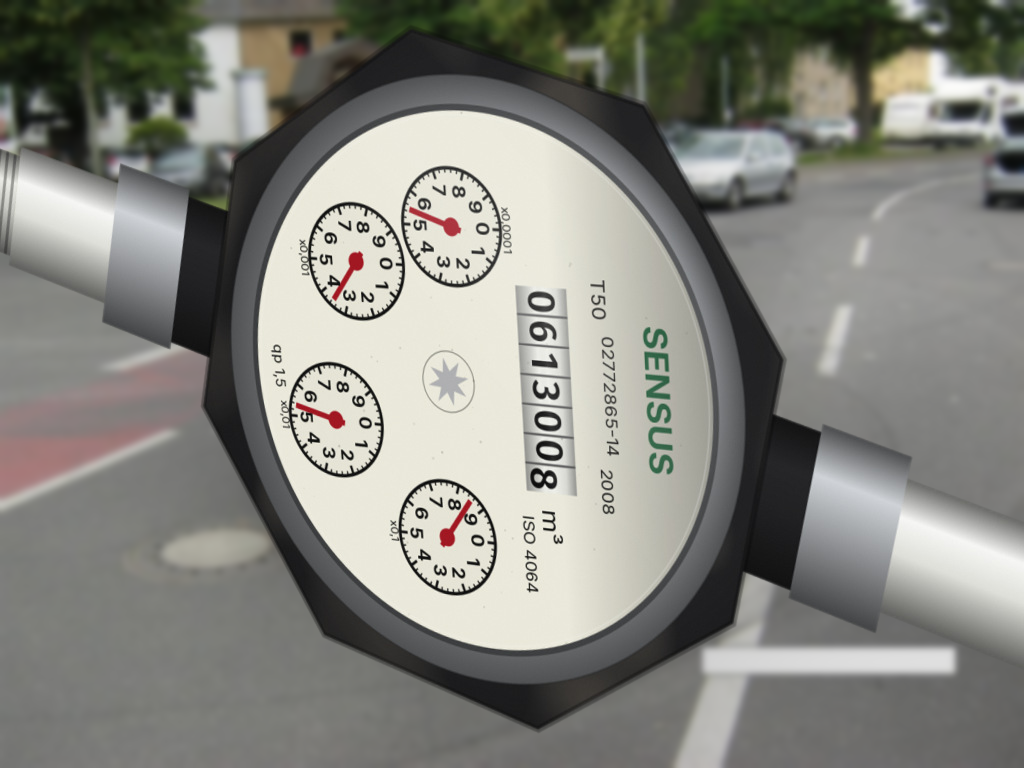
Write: 613007.8535m³
